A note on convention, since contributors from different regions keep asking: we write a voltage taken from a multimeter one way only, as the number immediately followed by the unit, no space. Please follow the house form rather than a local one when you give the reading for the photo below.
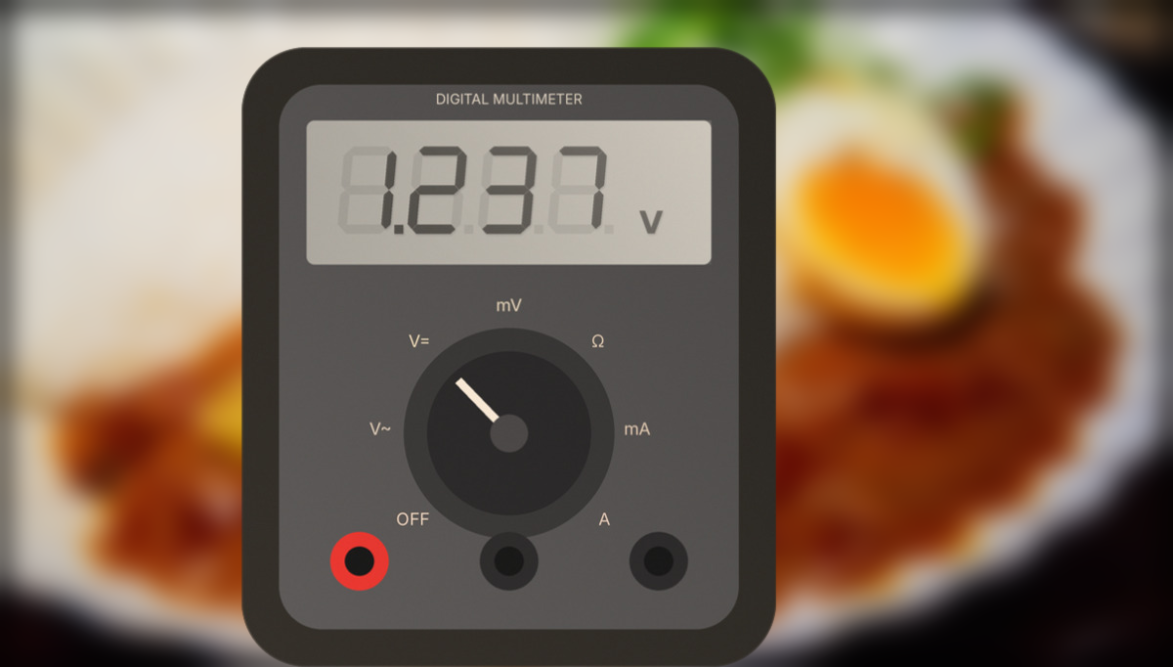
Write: 1.237V
